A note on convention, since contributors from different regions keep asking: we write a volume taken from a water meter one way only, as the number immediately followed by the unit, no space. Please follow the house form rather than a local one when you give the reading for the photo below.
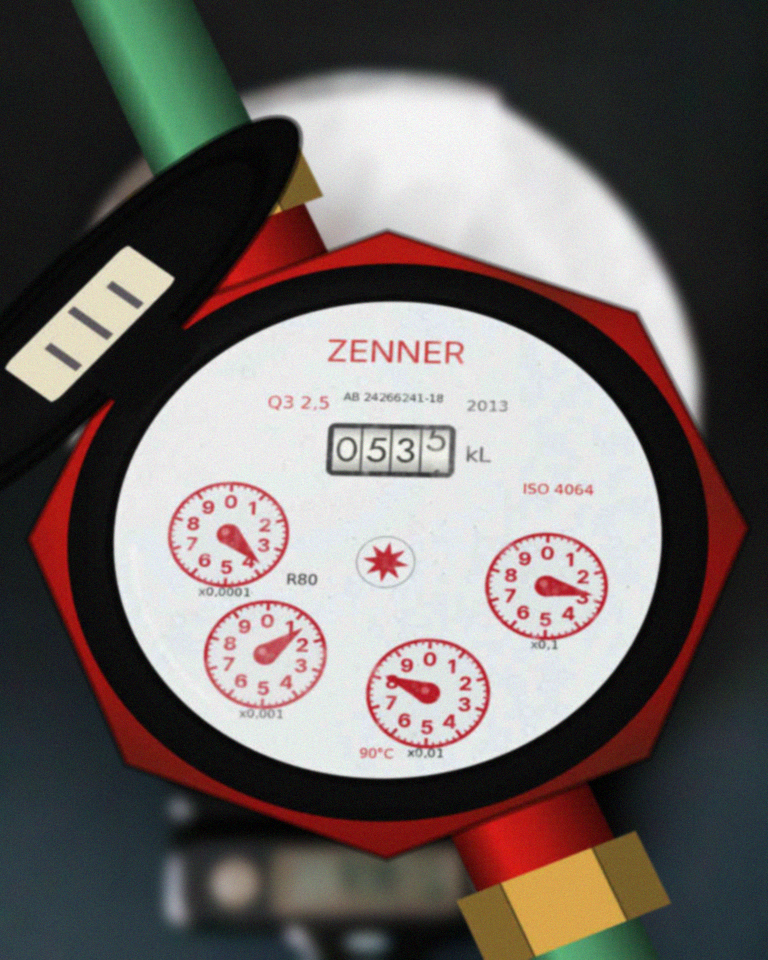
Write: 535.2813kL
